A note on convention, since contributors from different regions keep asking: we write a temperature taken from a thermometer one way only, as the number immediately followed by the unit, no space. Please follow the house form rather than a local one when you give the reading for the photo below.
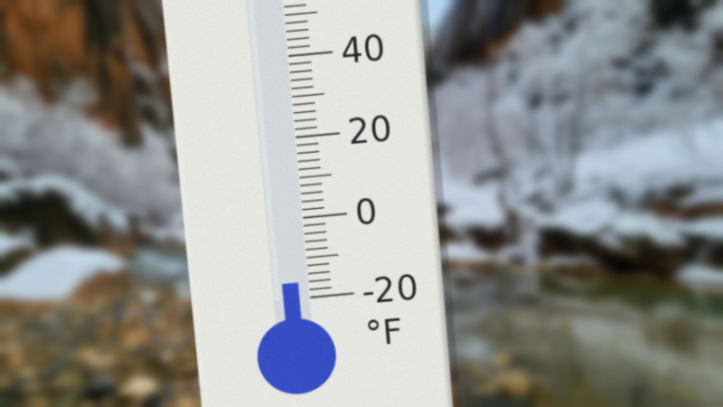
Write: -16°F
